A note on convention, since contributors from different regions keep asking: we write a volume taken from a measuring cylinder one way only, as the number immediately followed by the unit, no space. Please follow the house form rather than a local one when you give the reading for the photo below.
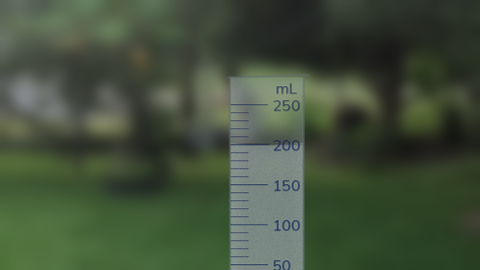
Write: 200mL
